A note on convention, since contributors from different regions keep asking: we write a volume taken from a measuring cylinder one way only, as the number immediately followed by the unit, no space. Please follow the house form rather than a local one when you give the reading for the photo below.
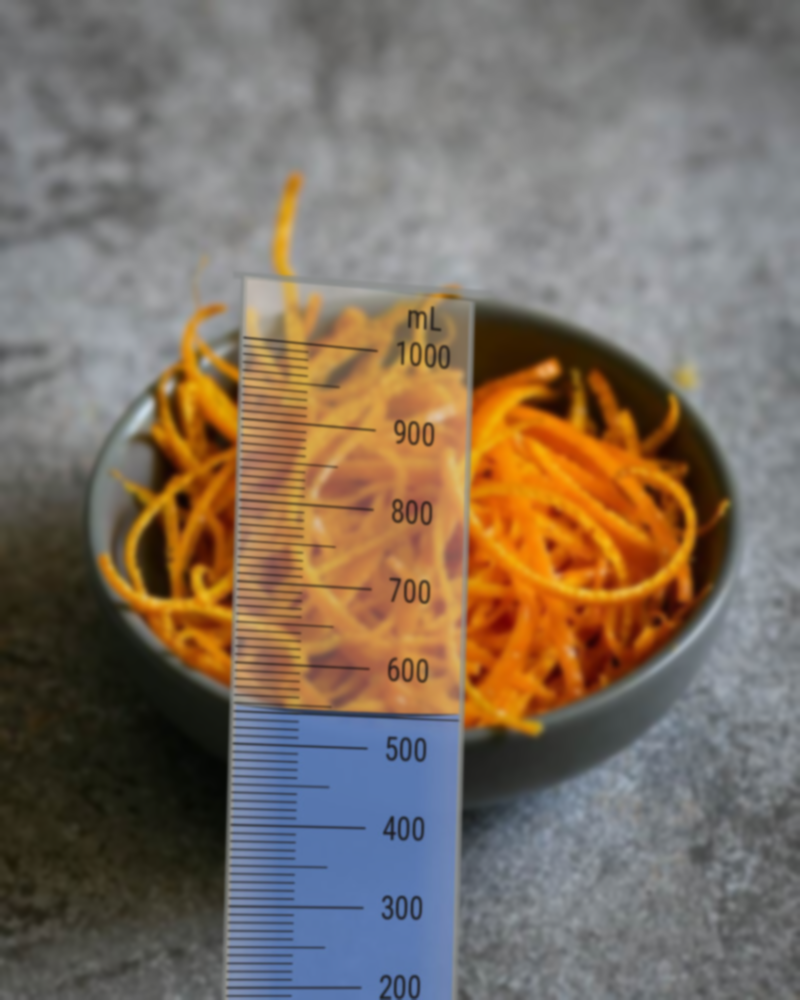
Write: 540mL
